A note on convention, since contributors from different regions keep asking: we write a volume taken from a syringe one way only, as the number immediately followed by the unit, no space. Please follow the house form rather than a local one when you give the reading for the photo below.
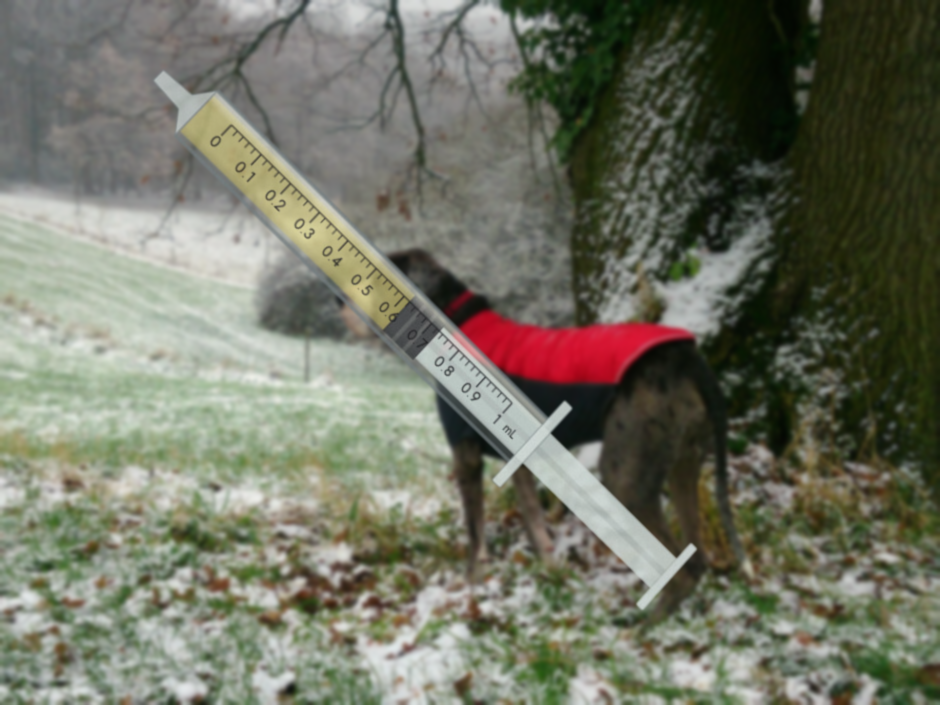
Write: 0.62mL
